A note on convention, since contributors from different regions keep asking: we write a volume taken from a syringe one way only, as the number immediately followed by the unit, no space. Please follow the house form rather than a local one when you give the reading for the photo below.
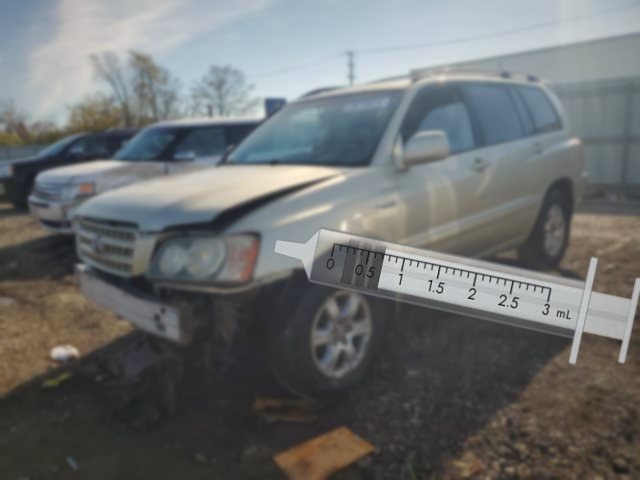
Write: 0.2mL
